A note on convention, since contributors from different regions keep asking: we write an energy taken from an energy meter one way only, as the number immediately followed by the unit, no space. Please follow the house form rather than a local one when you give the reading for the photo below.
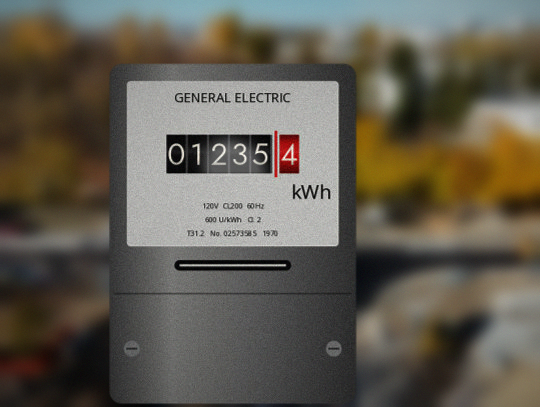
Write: 1235.4kWh
